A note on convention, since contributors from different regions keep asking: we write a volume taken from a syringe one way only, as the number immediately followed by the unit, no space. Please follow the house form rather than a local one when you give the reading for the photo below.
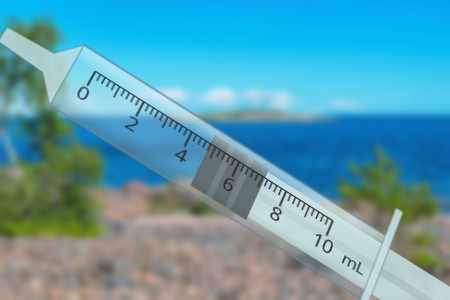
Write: 4.8mL
